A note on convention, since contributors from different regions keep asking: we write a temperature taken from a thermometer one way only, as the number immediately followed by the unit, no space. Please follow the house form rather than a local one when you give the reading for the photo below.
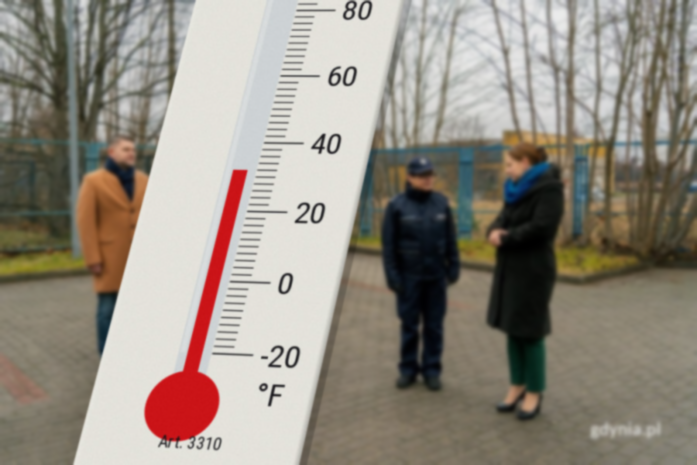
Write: 32°F
